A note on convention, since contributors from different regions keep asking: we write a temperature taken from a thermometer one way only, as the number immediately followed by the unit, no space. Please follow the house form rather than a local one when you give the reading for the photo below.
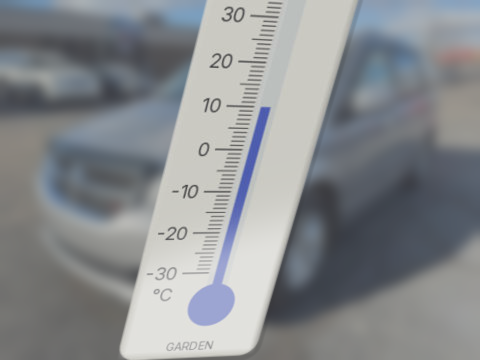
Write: 10°C
